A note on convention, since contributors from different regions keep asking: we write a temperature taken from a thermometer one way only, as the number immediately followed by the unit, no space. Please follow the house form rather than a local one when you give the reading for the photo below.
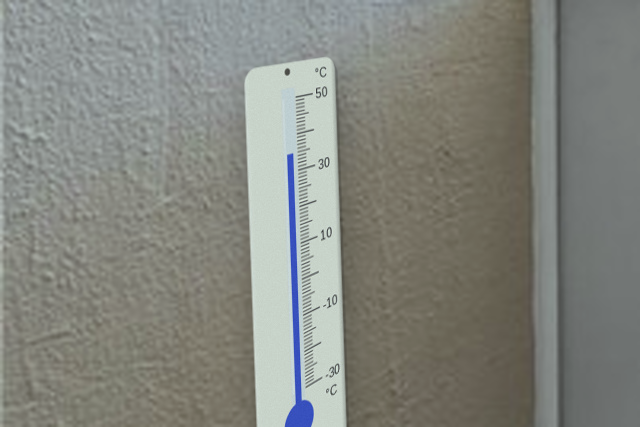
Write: 35°C
